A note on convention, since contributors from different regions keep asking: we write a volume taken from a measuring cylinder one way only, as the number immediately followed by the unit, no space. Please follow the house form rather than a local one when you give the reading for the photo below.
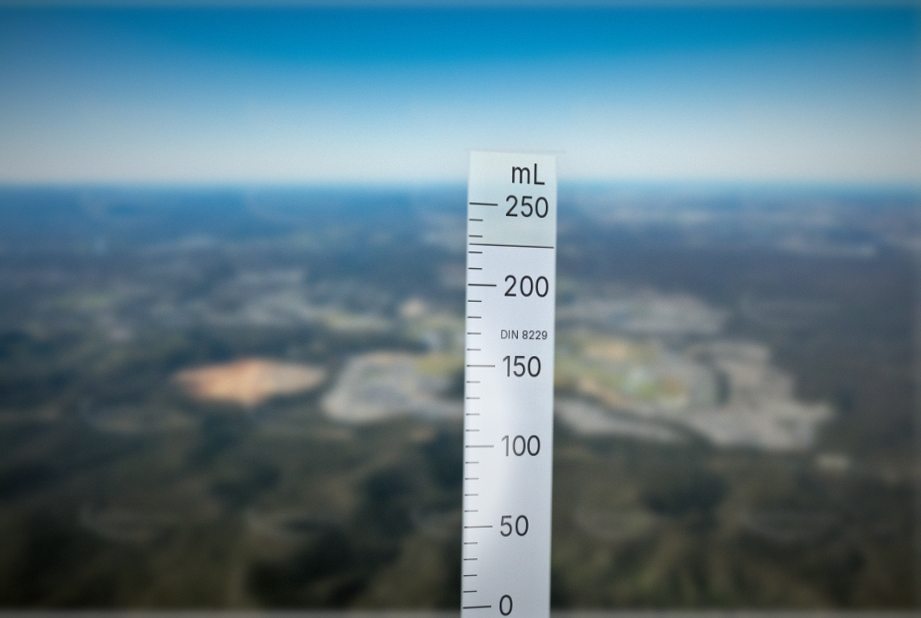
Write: 225mL
